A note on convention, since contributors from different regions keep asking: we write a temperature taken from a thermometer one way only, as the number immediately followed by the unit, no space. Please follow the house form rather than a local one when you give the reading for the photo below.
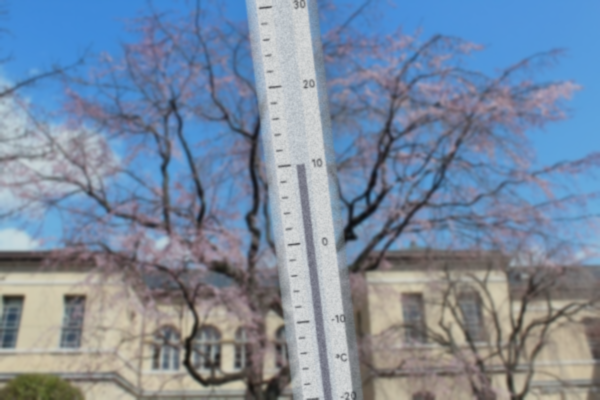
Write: 10°C
